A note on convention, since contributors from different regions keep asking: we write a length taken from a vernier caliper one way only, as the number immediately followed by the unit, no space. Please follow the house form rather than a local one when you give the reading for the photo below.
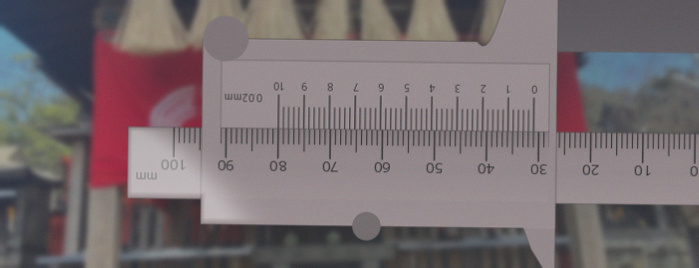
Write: 31.0mm
